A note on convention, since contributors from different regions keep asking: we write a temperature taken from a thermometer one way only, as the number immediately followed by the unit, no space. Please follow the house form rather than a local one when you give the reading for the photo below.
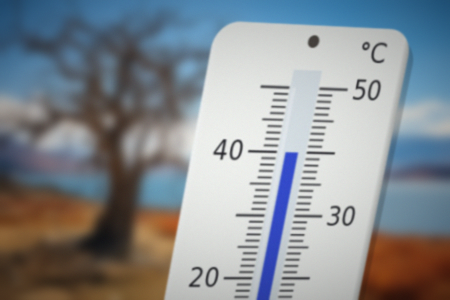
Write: 40°C
